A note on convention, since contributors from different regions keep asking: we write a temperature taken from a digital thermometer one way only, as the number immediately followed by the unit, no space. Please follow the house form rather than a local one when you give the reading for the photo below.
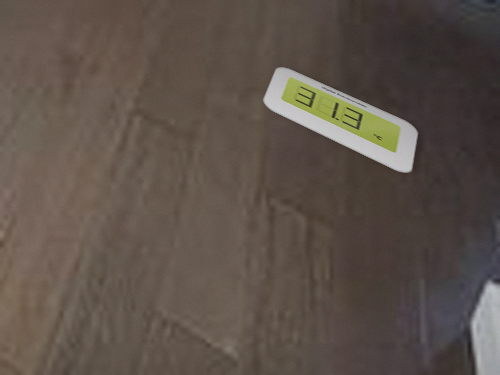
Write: 31.3°C
